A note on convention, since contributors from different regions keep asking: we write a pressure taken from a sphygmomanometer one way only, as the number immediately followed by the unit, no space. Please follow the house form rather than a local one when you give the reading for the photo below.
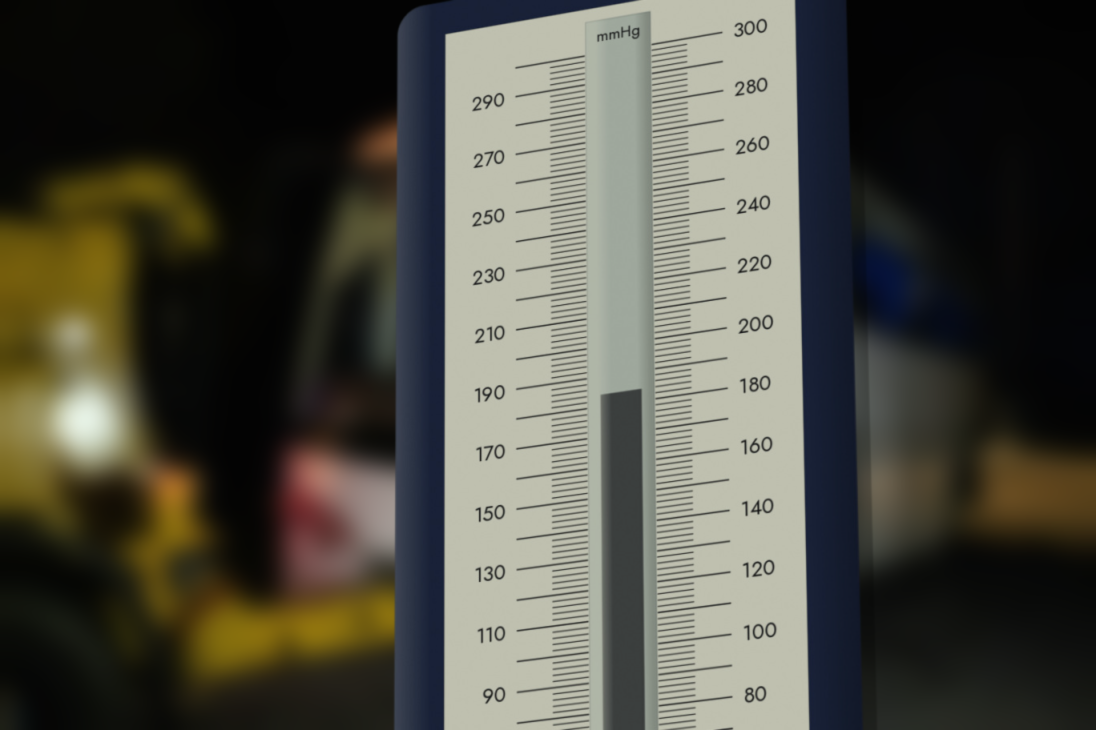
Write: 184mmHg
